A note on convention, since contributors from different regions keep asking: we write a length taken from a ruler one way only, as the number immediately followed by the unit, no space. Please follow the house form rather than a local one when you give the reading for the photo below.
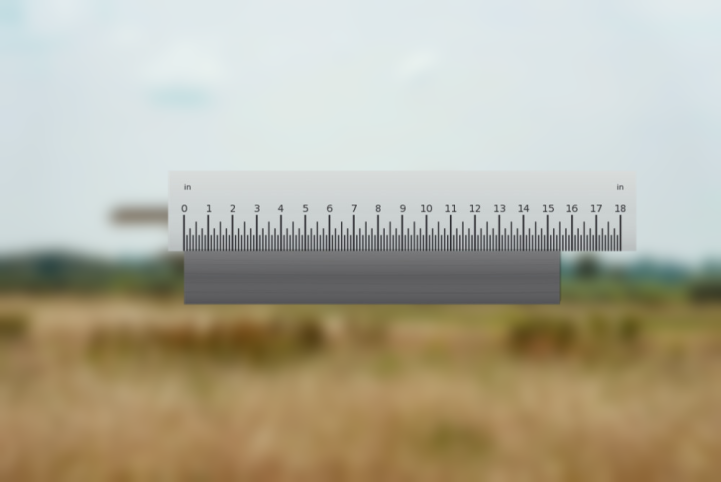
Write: 15.5in
